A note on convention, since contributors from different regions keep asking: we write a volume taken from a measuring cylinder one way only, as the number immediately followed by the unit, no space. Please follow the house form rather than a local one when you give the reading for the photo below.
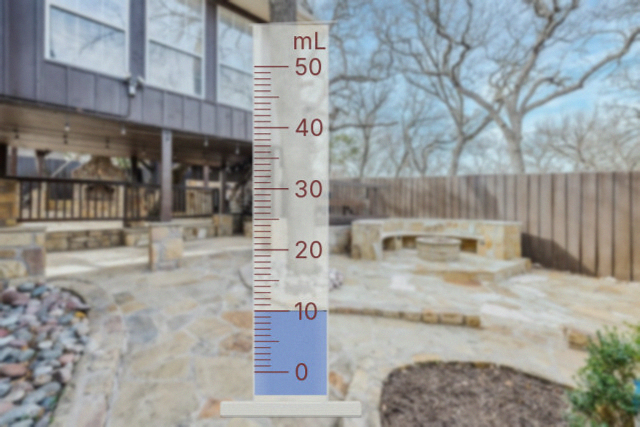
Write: 10mL
